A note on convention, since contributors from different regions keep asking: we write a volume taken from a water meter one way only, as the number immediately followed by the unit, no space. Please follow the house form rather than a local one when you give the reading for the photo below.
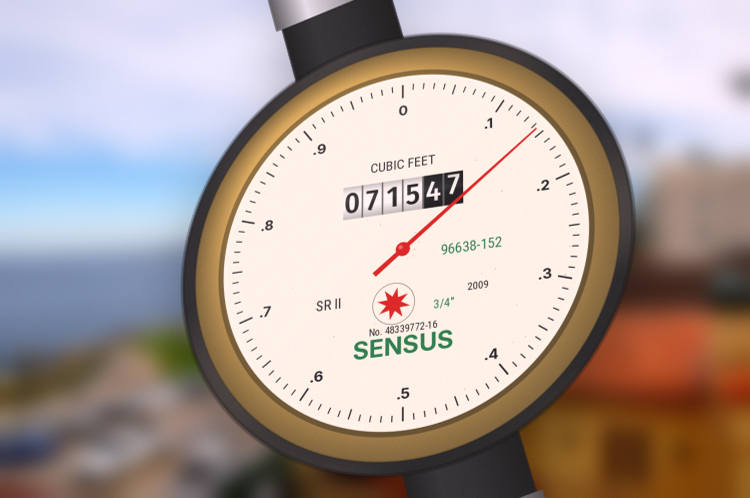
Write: 71547.14ft³
